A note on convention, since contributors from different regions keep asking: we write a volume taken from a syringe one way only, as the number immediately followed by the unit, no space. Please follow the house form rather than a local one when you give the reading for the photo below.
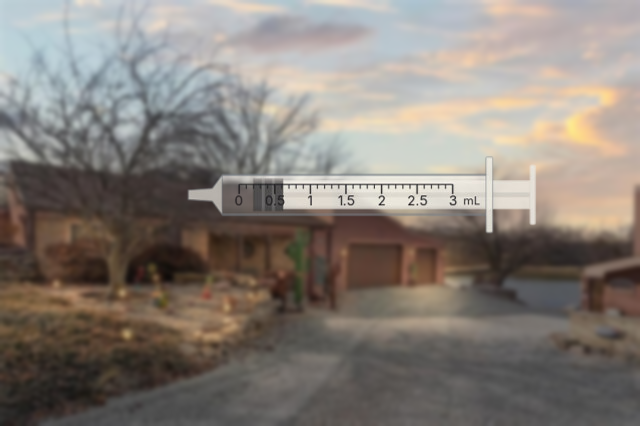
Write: 0.2mL
